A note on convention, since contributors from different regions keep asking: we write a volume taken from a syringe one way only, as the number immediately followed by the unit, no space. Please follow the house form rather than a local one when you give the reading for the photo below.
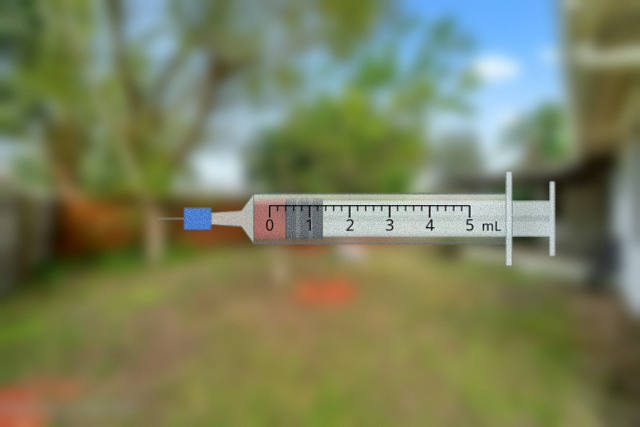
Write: 0.4mL
